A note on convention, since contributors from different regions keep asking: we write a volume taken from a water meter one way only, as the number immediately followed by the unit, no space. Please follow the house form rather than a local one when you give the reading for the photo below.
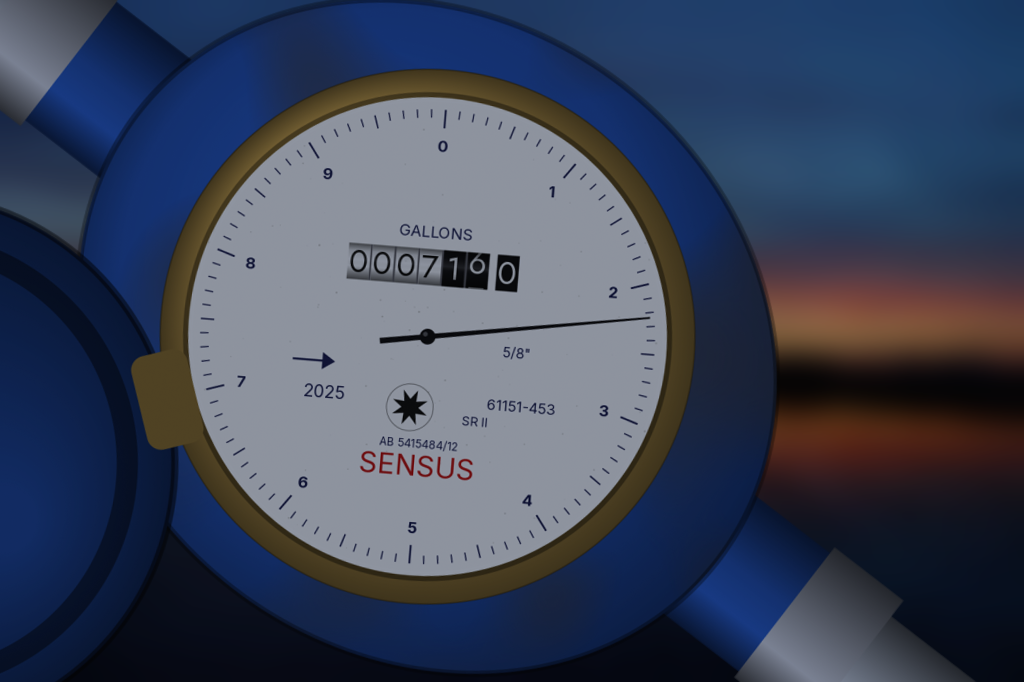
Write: 7162.2gal
